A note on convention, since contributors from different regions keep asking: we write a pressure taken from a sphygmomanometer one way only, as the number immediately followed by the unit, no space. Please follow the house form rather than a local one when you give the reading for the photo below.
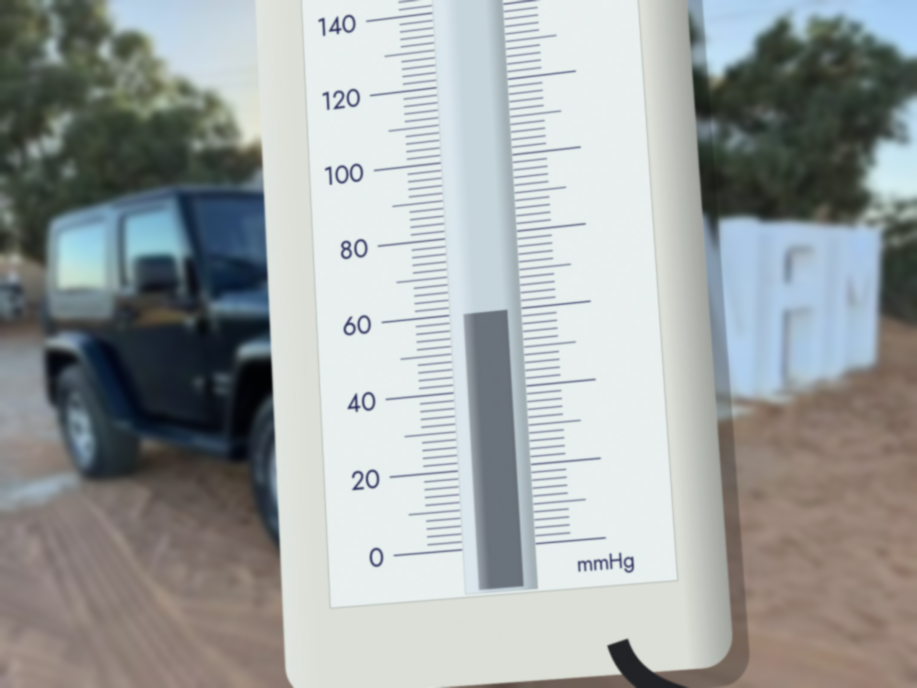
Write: 60mmHg
